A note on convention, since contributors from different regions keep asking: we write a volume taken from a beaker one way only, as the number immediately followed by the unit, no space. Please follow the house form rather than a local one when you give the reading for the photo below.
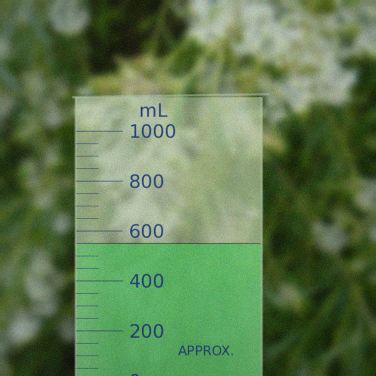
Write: 550mL
